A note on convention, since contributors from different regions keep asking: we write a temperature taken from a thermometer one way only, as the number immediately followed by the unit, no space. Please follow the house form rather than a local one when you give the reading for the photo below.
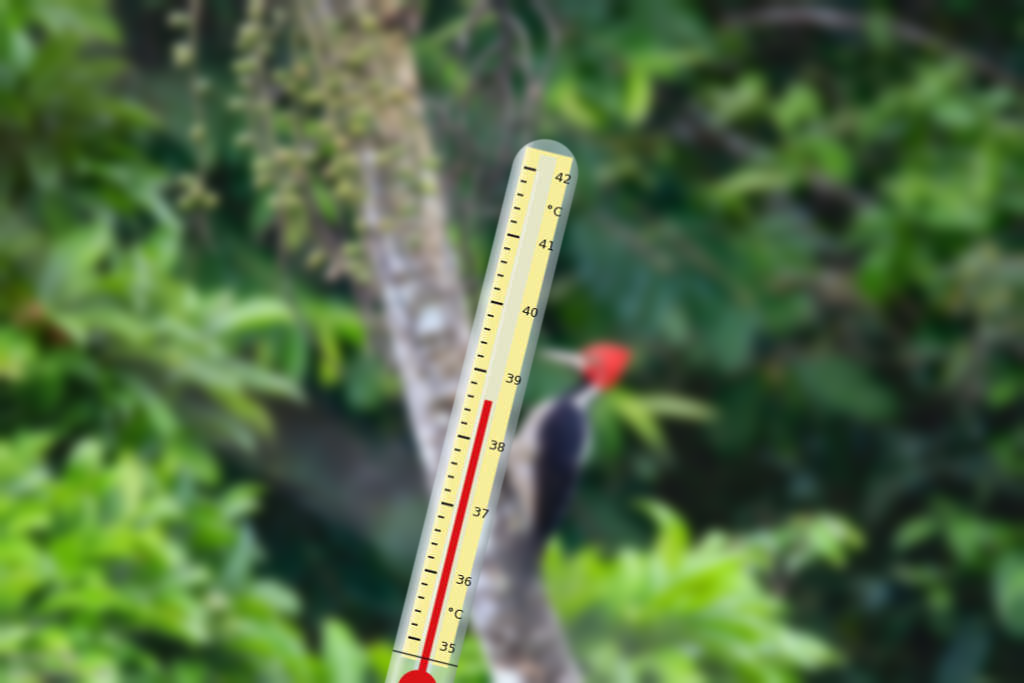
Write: 38.6°C
